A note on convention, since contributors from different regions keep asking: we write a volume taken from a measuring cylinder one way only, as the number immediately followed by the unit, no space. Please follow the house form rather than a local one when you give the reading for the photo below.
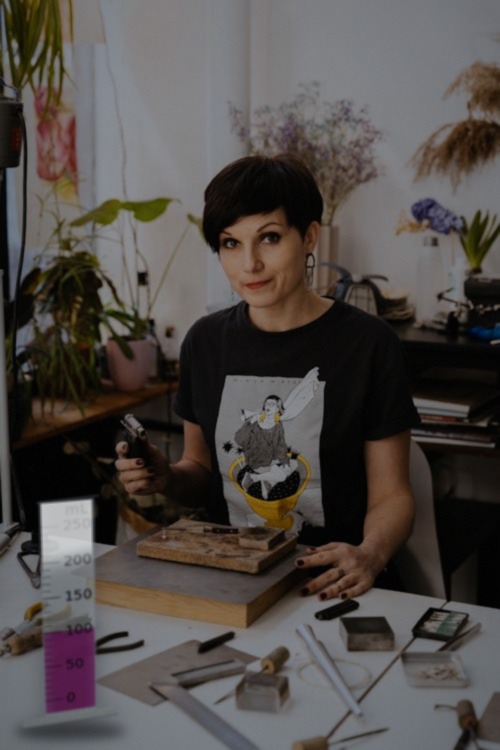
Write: 100mL
